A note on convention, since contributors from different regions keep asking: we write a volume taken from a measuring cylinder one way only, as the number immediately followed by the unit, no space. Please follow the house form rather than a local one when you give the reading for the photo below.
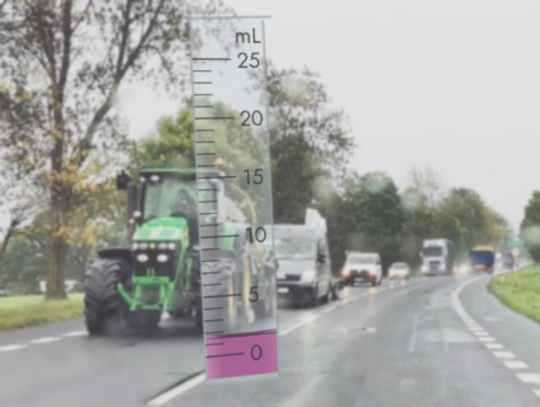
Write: 1.5mL
